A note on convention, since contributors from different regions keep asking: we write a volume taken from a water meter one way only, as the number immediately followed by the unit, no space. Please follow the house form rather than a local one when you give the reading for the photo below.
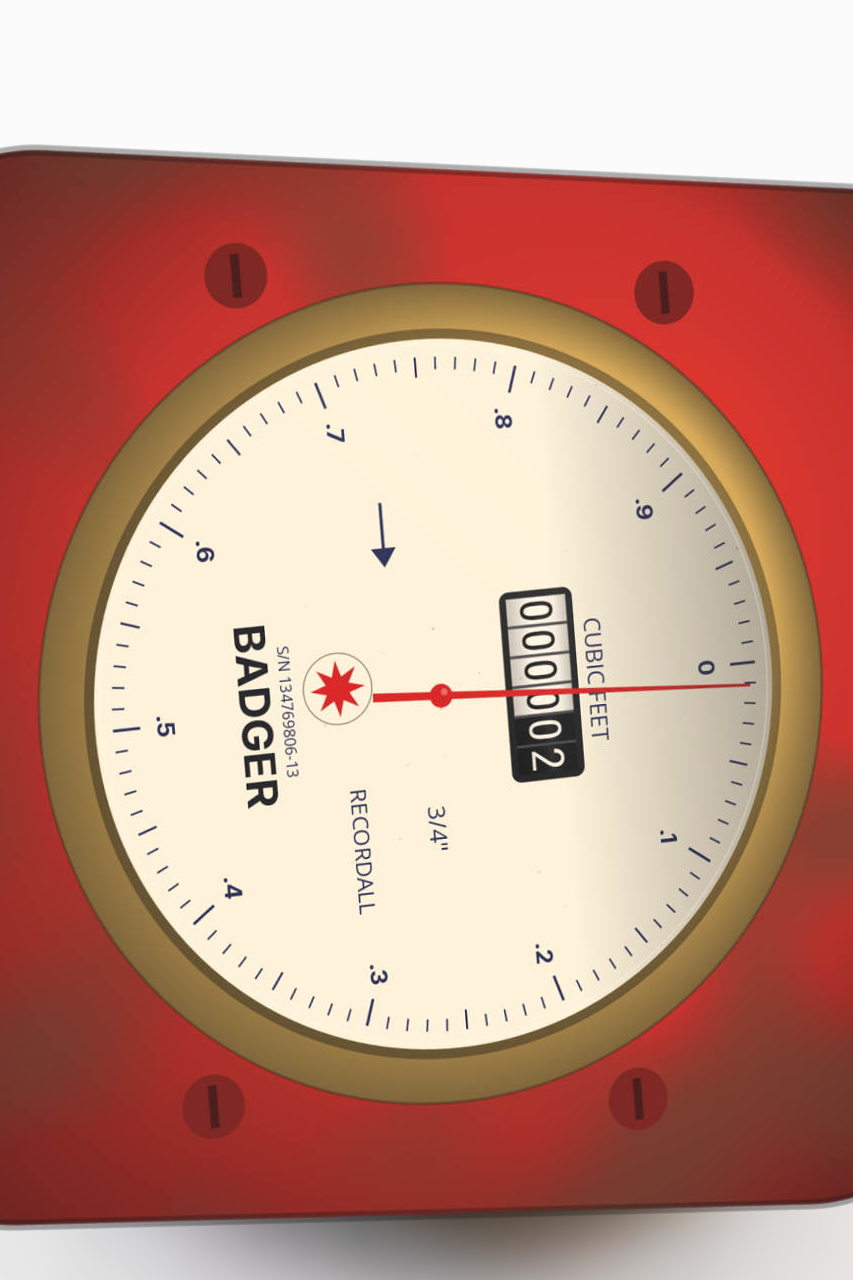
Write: 2.01ft³
